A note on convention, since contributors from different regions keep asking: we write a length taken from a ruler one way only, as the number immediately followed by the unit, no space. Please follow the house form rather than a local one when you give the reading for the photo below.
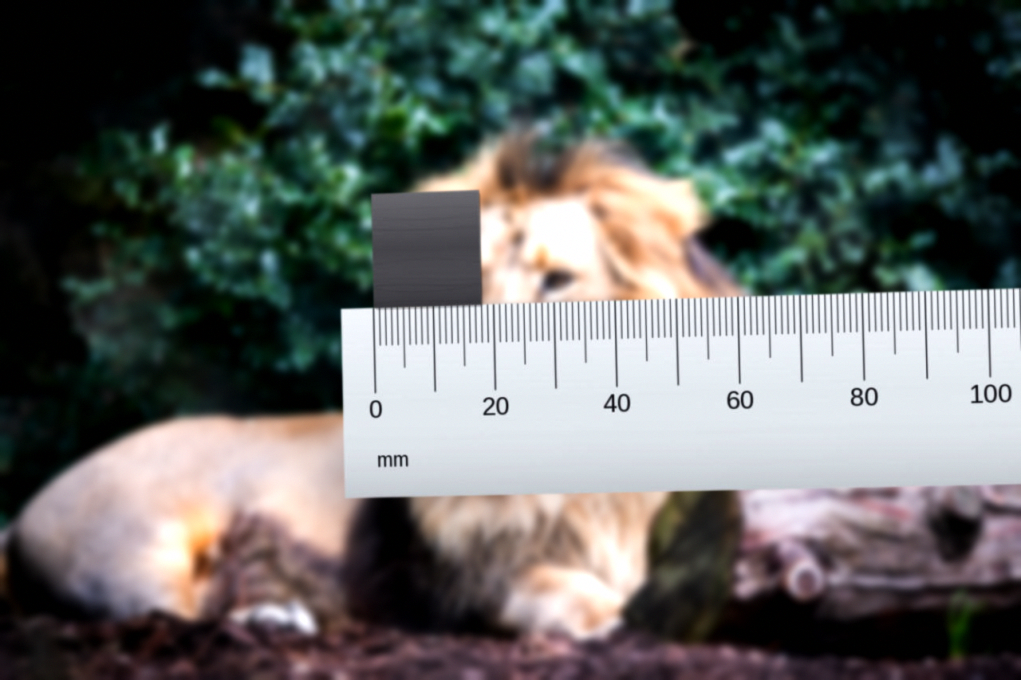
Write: 18mm
